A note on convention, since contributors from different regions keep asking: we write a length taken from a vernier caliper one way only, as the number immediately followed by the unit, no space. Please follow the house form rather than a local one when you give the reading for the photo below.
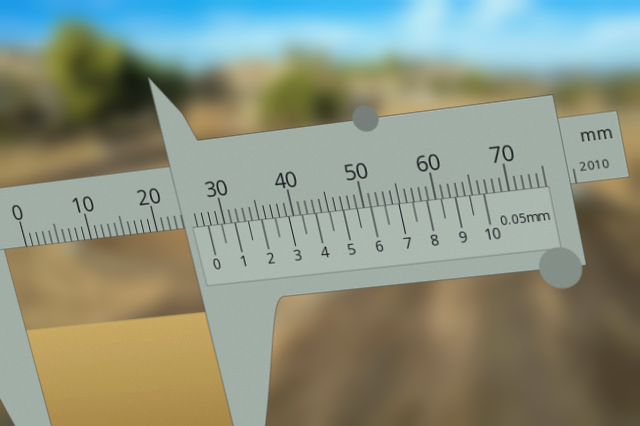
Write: 27.6mm
